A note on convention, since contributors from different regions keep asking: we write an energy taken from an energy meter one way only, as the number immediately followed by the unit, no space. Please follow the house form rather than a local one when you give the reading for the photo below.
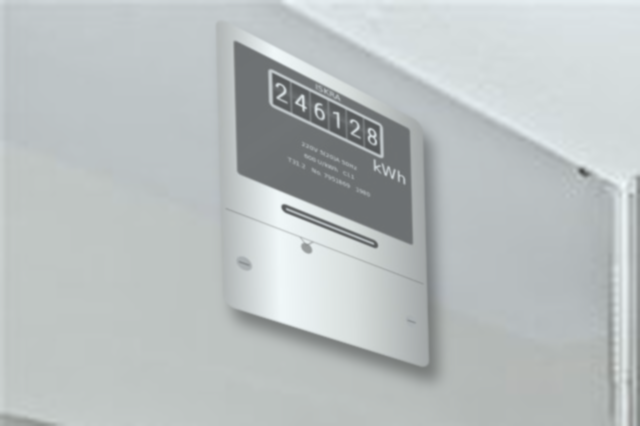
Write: 246128kWh
